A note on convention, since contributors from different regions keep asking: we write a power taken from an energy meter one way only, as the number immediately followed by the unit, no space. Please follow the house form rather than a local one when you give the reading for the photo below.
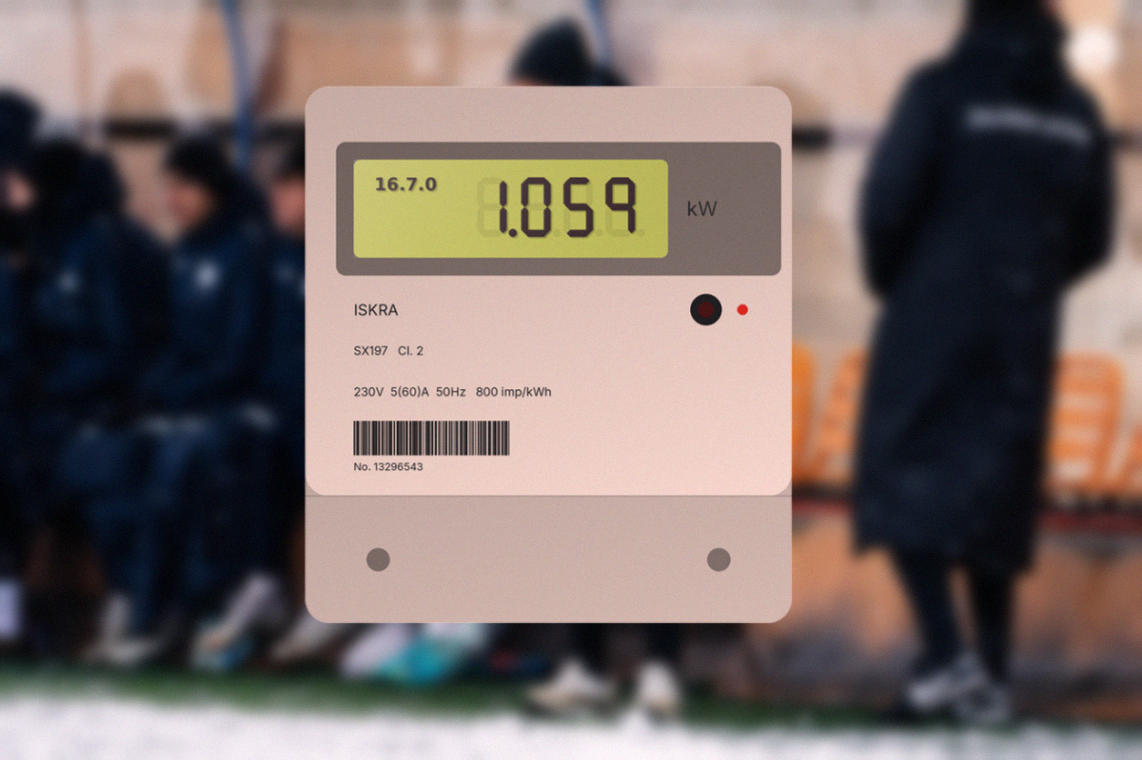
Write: 1.059kW
